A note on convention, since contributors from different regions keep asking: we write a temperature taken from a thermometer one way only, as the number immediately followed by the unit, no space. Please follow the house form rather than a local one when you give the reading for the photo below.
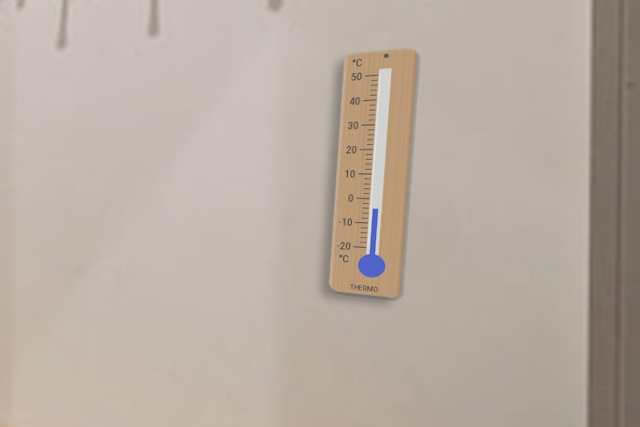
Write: -4°C
